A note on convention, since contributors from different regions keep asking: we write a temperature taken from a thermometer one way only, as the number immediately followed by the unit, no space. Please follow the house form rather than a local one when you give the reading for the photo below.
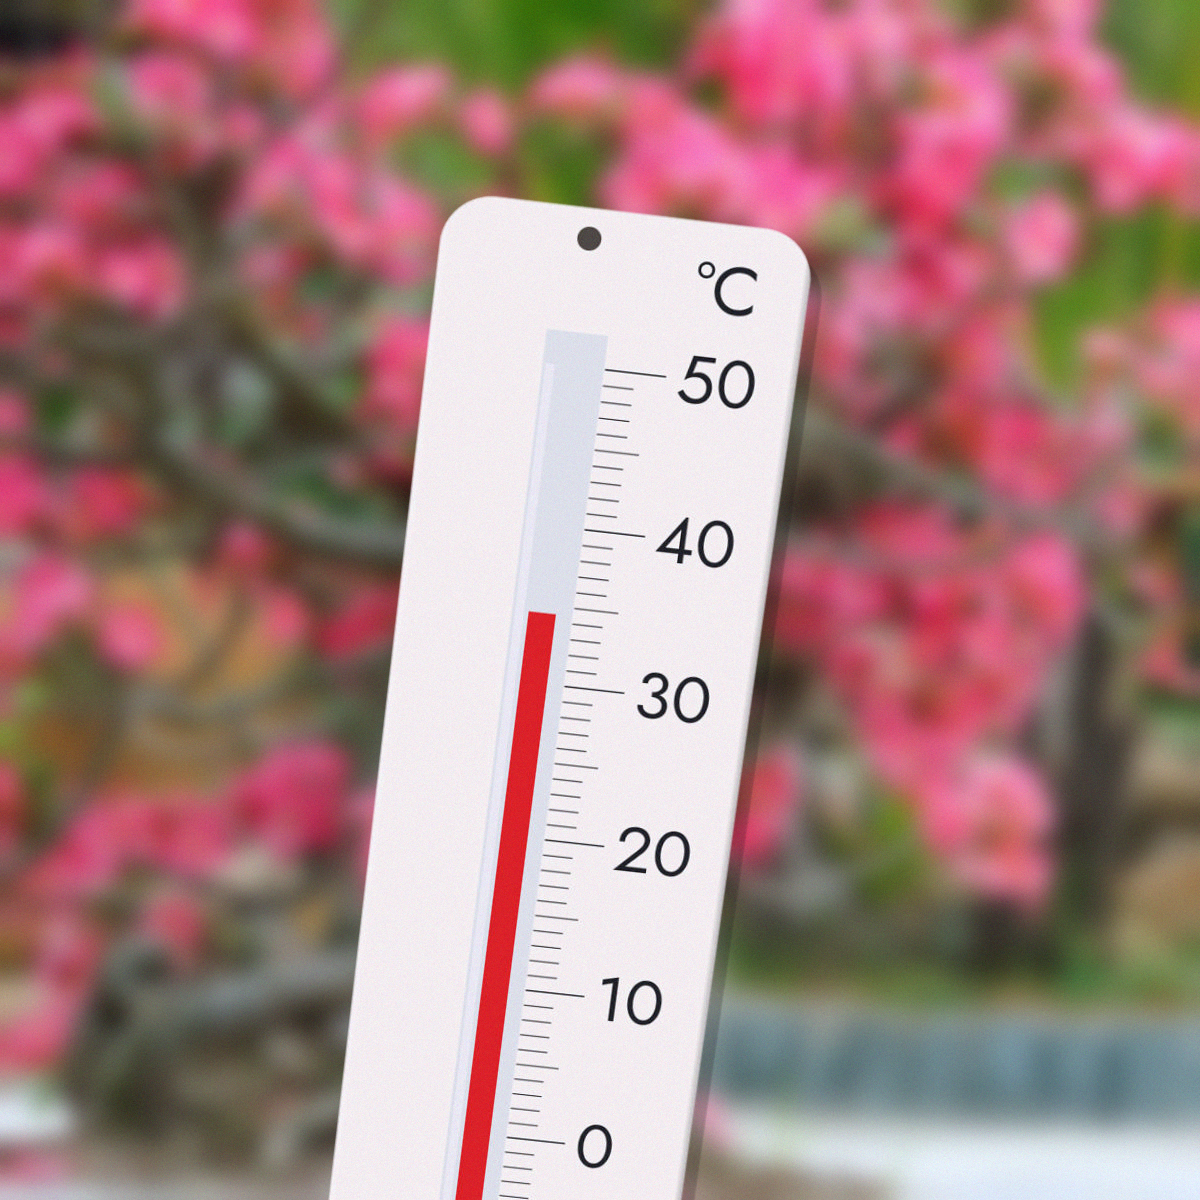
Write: 34.5°C
